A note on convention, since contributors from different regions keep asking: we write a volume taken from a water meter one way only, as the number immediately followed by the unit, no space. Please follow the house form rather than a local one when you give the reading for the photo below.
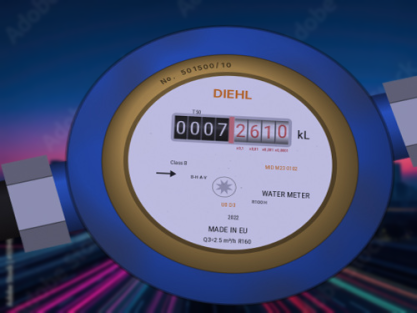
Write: 7.2610kL
